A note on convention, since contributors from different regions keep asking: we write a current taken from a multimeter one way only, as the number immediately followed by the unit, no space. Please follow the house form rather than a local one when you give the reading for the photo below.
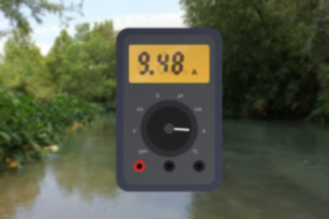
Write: 9.48A
